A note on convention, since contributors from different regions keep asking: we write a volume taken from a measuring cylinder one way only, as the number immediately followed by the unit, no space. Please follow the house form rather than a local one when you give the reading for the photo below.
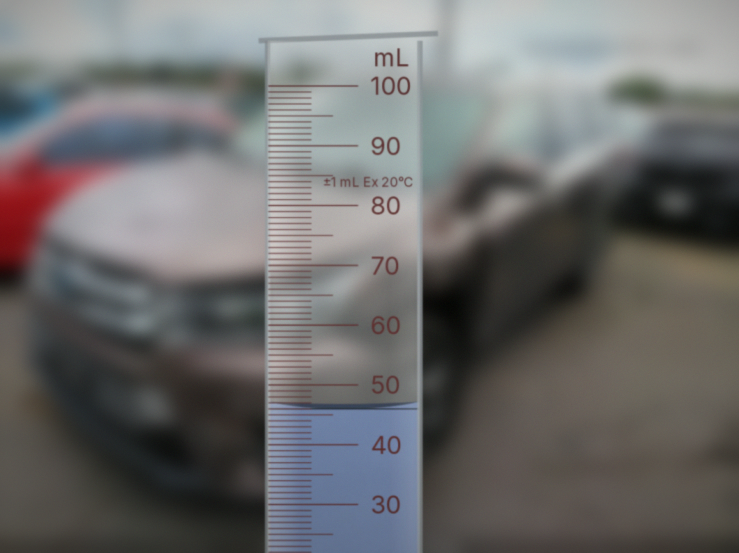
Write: 46mL
